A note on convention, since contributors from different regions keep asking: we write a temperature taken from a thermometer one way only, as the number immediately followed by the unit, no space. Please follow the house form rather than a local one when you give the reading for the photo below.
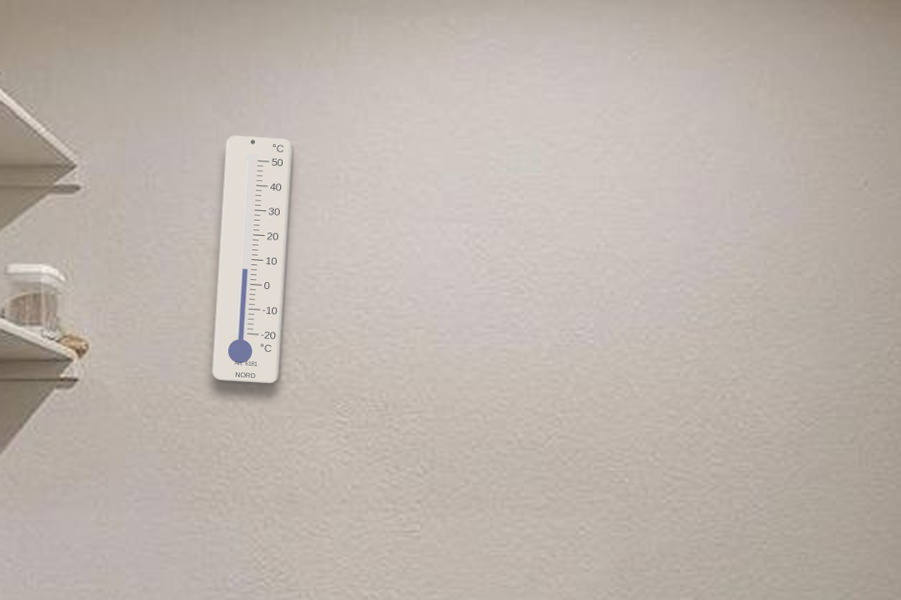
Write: 6°C
